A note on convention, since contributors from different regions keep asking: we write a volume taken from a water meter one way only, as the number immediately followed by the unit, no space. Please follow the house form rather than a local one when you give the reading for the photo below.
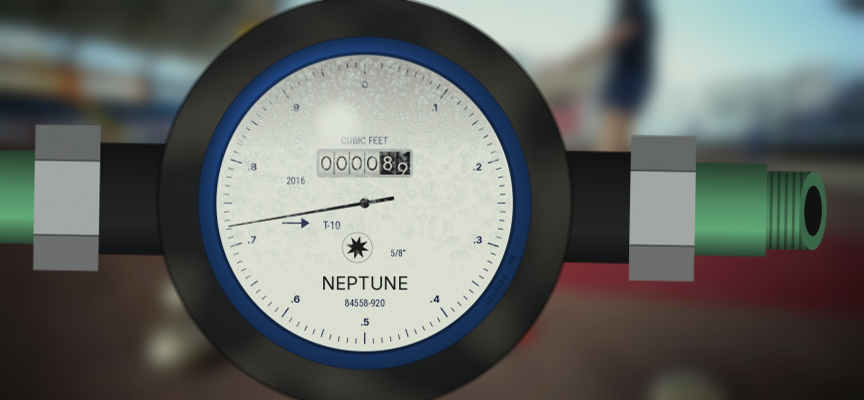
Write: 88.72ft³
